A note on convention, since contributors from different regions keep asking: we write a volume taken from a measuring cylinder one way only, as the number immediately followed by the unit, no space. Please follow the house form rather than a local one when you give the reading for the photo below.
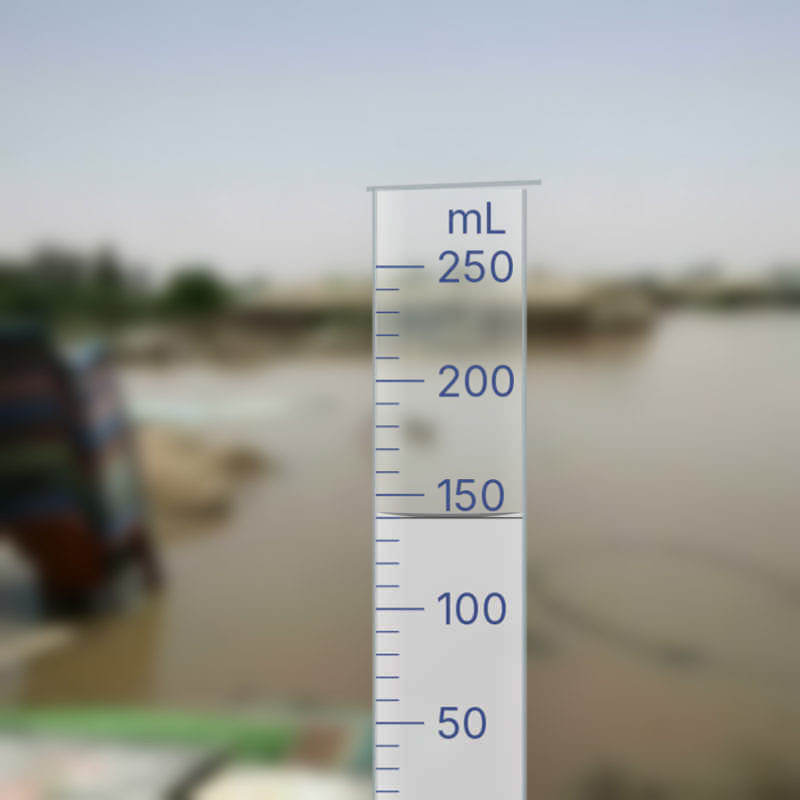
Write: 140mL
